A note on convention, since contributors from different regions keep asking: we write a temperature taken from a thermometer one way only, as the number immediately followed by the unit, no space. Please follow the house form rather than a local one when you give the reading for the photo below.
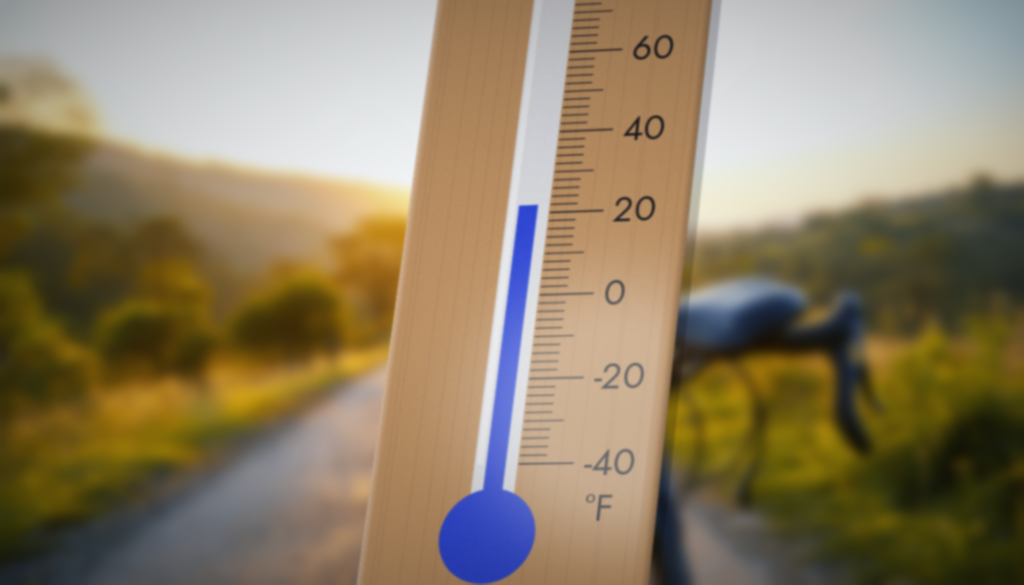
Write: 22°F
